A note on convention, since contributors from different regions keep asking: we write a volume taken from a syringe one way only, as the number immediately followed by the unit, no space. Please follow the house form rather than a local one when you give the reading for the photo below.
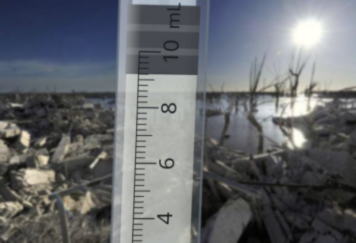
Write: 9.2mL
